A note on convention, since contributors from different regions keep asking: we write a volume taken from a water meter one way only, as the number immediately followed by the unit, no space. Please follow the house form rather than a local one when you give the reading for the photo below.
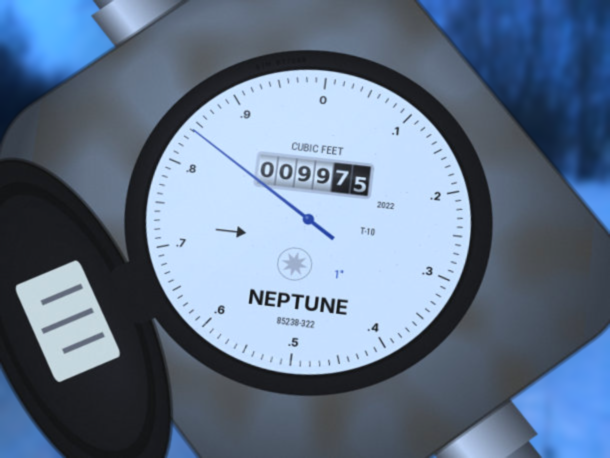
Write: 9974.84ft³
